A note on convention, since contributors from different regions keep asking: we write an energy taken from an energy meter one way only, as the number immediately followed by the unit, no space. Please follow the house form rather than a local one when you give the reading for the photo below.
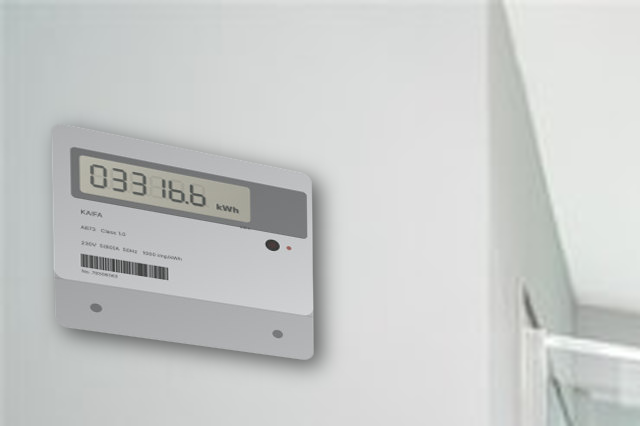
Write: 3316.6kWh
